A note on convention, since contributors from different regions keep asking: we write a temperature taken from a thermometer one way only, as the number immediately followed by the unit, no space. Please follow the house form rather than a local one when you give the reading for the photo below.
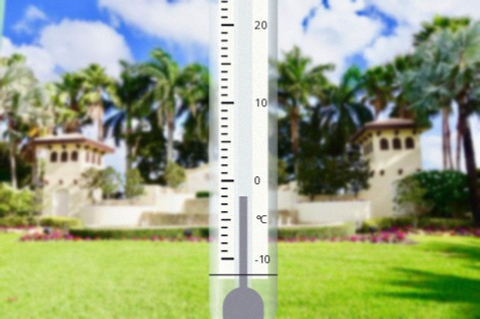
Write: -2°C
